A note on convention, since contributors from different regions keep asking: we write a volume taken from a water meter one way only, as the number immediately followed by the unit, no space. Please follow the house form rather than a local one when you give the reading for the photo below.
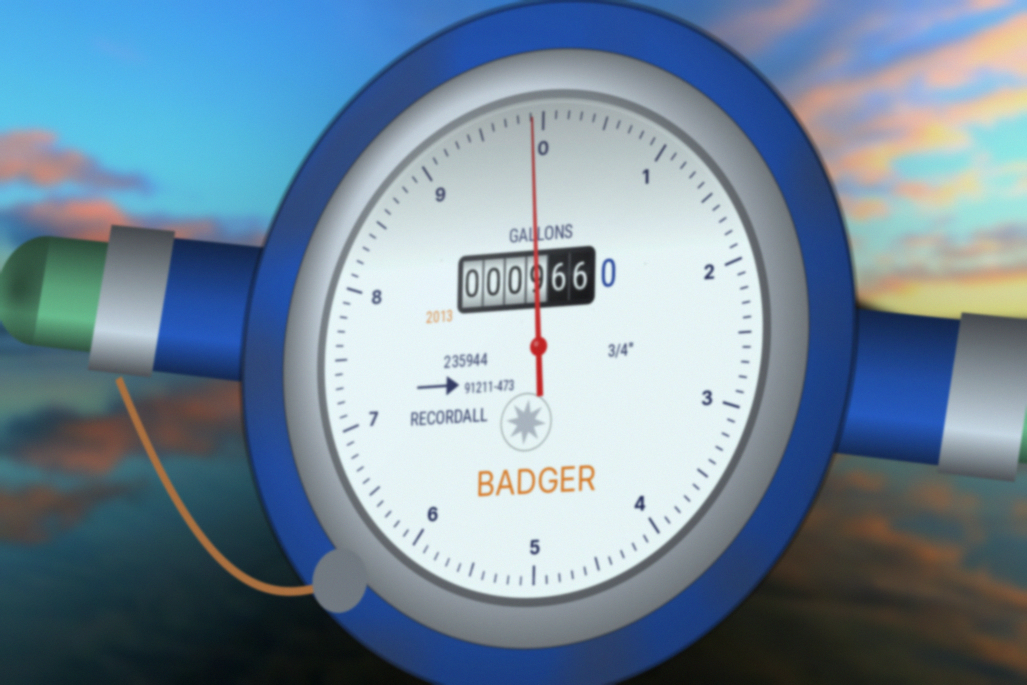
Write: 9659.9gal
